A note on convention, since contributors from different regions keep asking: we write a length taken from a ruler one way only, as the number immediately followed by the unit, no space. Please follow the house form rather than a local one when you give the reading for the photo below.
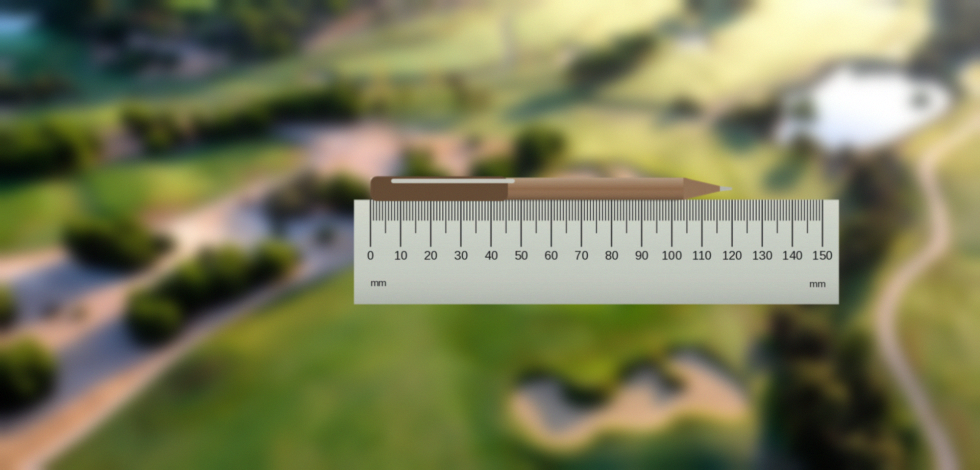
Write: 120mm
